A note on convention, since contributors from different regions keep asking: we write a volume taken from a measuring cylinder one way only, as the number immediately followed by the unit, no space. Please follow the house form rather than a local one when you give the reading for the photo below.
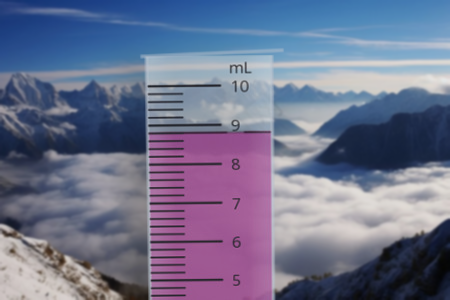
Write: 8.8mL
